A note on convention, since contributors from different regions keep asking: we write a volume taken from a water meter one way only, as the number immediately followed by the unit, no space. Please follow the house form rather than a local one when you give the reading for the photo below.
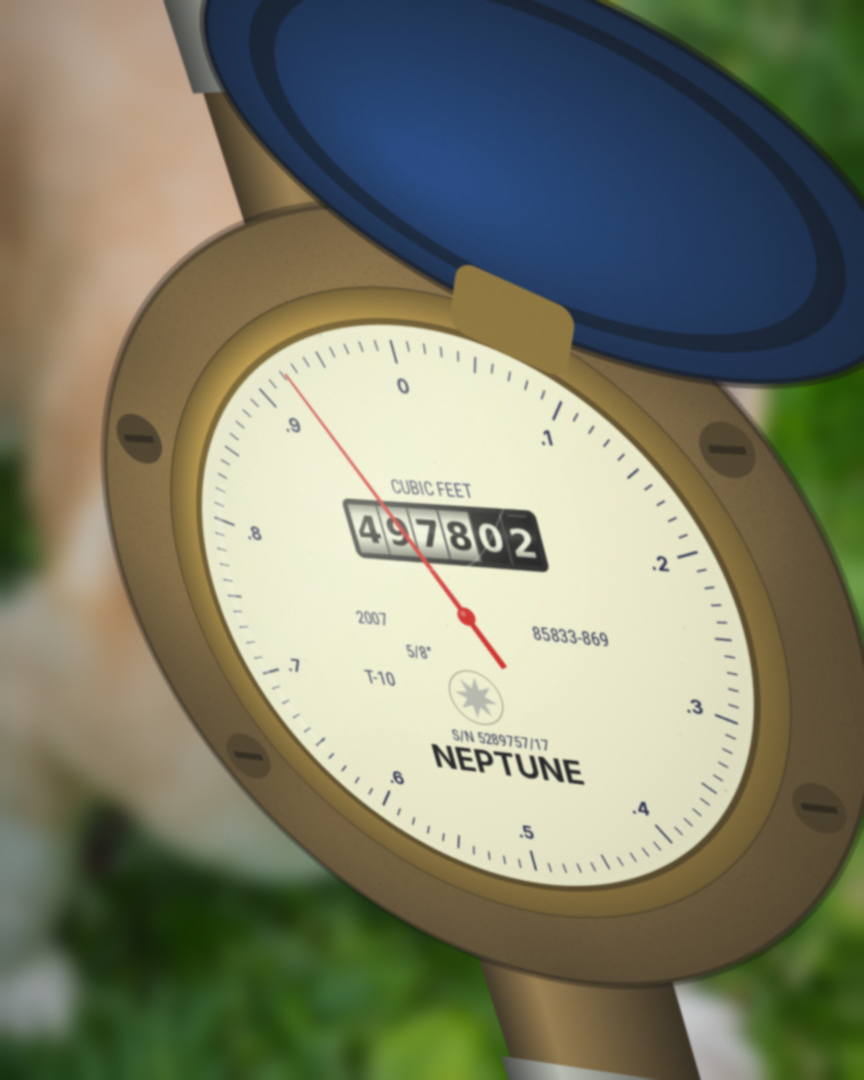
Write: 497801.92ft³
